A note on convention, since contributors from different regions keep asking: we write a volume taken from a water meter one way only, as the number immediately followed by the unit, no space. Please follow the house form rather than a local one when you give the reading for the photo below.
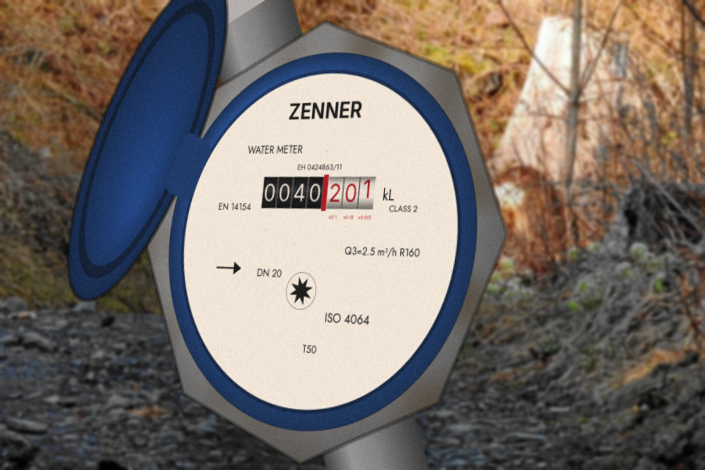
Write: 40.201kL
